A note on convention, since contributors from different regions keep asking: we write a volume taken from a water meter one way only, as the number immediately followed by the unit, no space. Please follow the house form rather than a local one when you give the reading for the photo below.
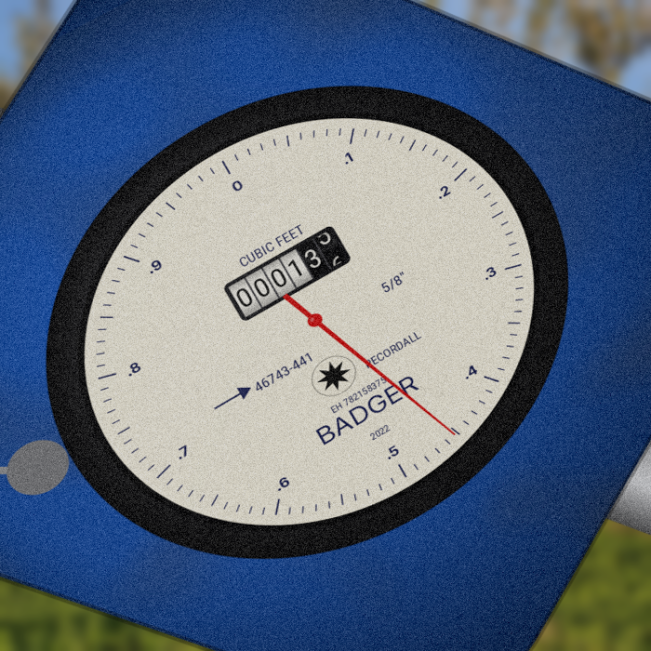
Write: 135.45ft³
